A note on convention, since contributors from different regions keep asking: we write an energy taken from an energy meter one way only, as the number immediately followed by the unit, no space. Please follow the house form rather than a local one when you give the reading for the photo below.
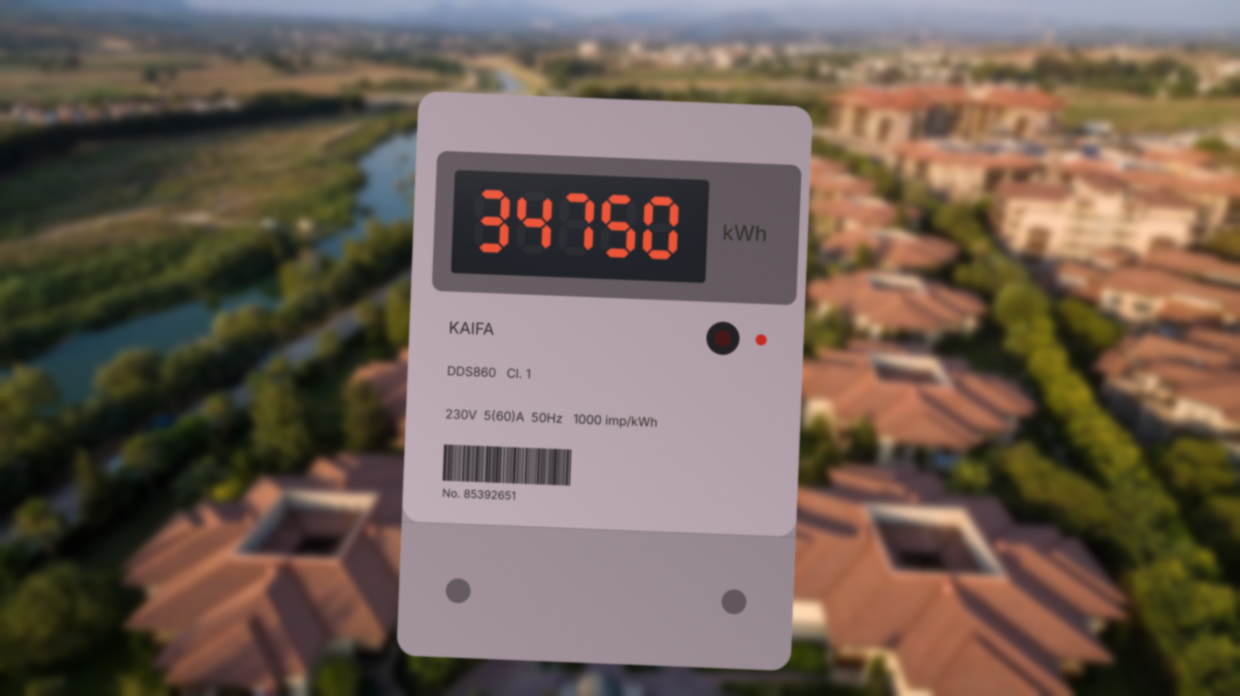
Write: 34750kWh
